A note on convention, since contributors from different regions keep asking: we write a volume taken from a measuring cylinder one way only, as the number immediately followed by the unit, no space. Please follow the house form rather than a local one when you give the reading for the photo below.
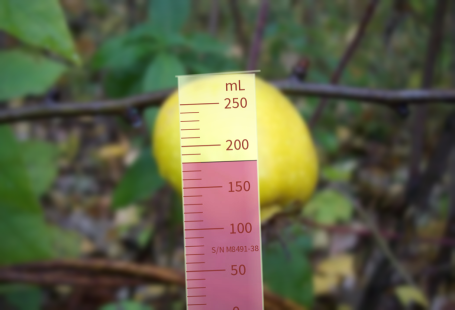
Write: 180mL
